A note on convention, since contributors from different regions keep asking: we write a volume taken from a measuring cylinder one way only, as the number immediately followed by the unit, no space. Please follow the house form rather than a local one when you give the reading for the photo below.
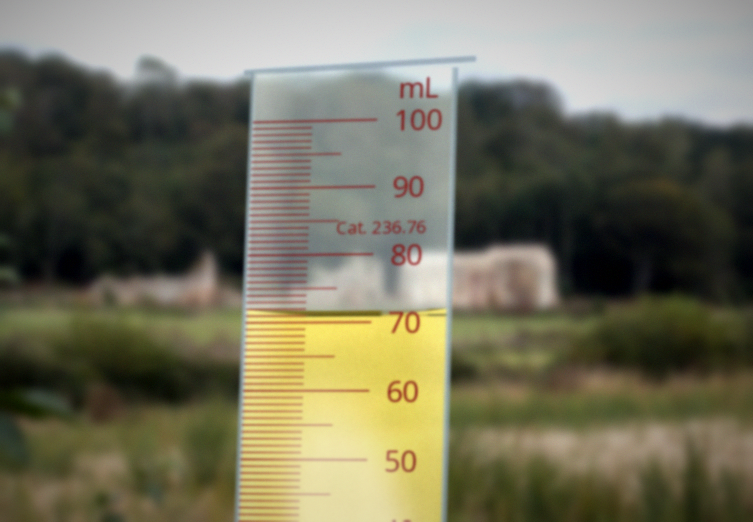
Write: 71mL
